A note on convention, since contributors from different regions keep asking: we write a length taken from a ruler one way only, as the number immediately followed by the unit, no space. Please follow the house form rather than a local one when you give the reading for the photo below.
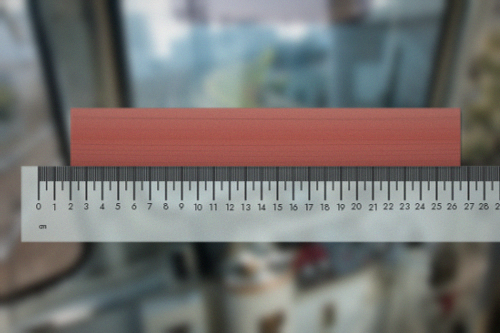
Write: 24.5cm
